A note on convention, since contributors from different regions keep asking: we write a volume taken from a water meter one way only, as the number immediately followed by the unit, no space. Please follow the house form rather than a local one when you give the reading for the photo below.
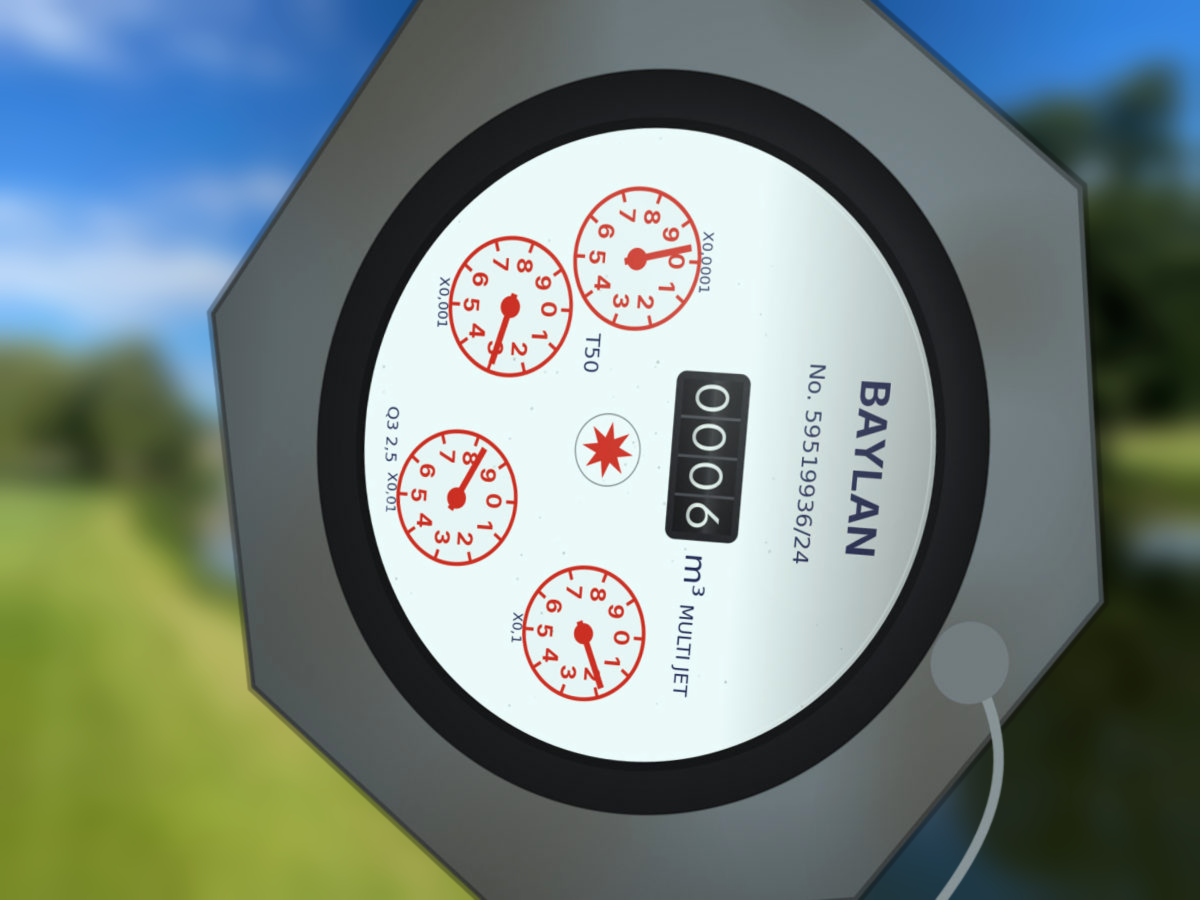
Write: 6.1829m³
